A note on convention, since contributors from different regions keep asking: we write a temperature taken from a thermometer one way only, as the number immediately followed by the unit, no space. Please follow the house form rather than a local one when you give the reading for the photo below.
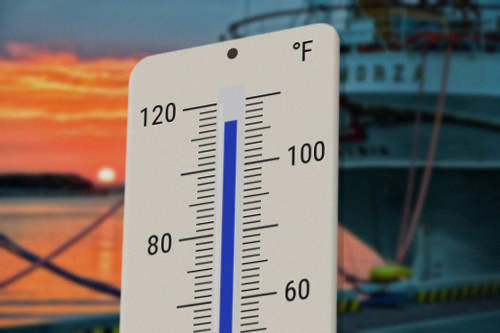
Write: 114°F
